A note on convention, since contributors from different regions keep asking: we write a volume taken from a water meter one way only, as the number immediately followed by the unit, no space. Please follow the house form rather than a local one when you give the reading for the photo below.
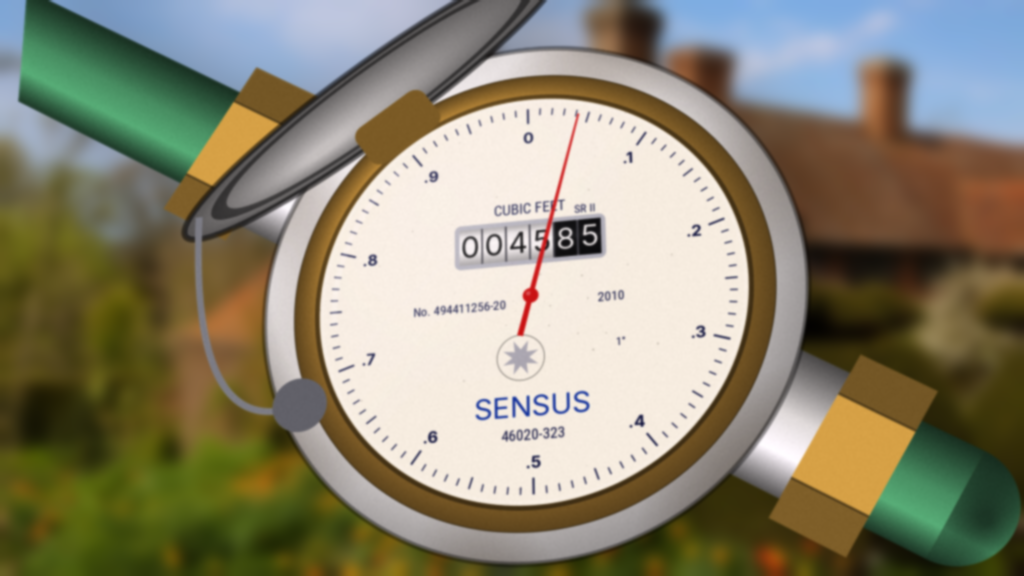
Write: 4585.04ft³
